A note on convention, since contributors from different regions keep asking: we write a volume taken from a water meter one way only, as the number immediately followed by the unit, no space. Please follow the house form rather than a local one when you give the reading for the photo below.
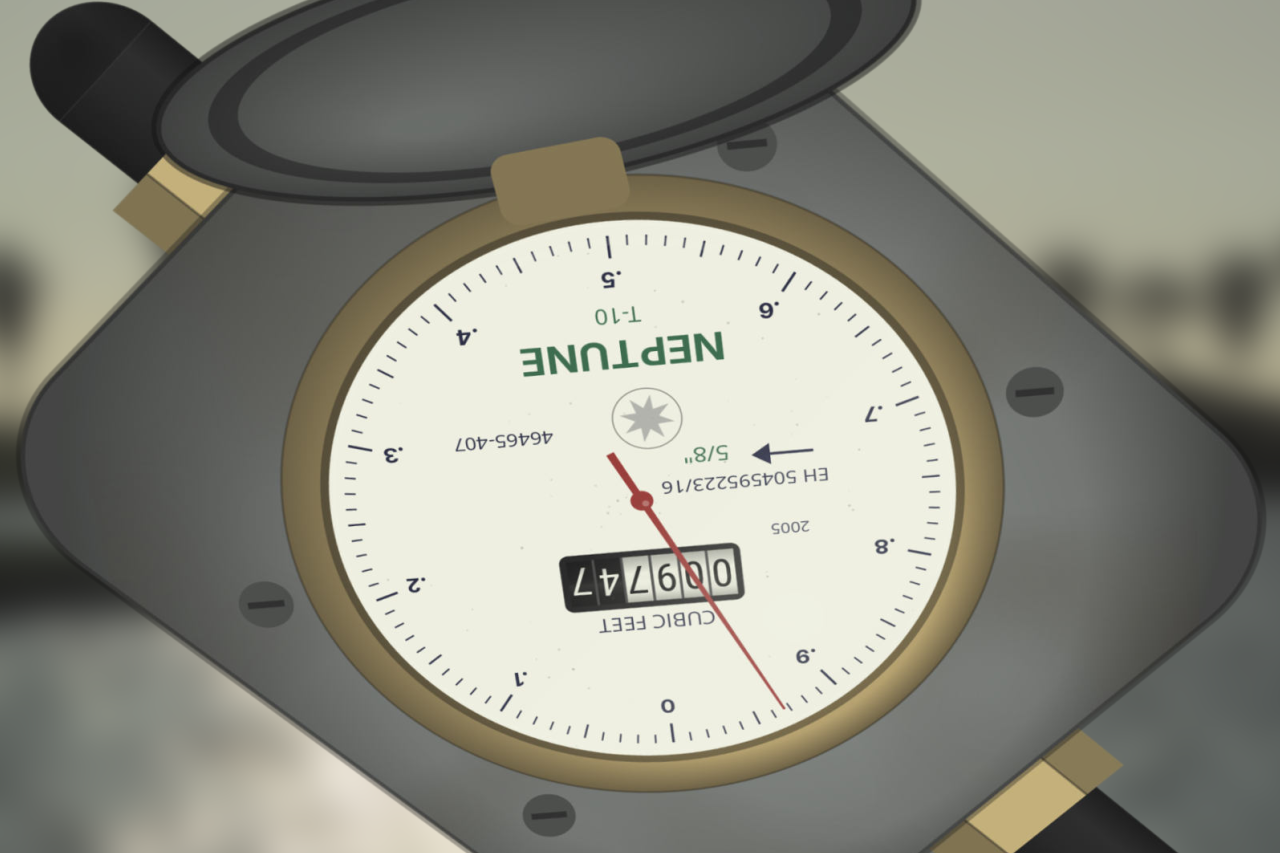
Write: 9746.93ft³
